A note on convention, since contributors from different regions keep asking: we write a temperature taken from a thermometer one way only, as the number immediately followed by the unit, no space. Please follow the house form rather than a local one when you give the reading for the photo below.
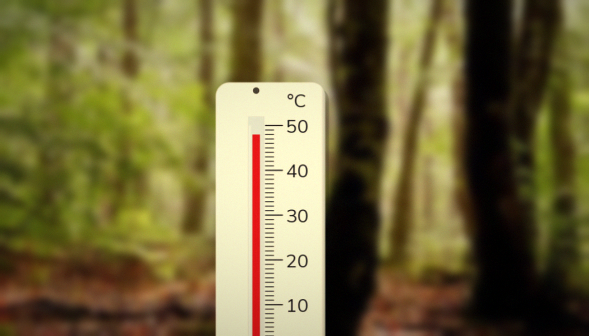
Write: 48°C
